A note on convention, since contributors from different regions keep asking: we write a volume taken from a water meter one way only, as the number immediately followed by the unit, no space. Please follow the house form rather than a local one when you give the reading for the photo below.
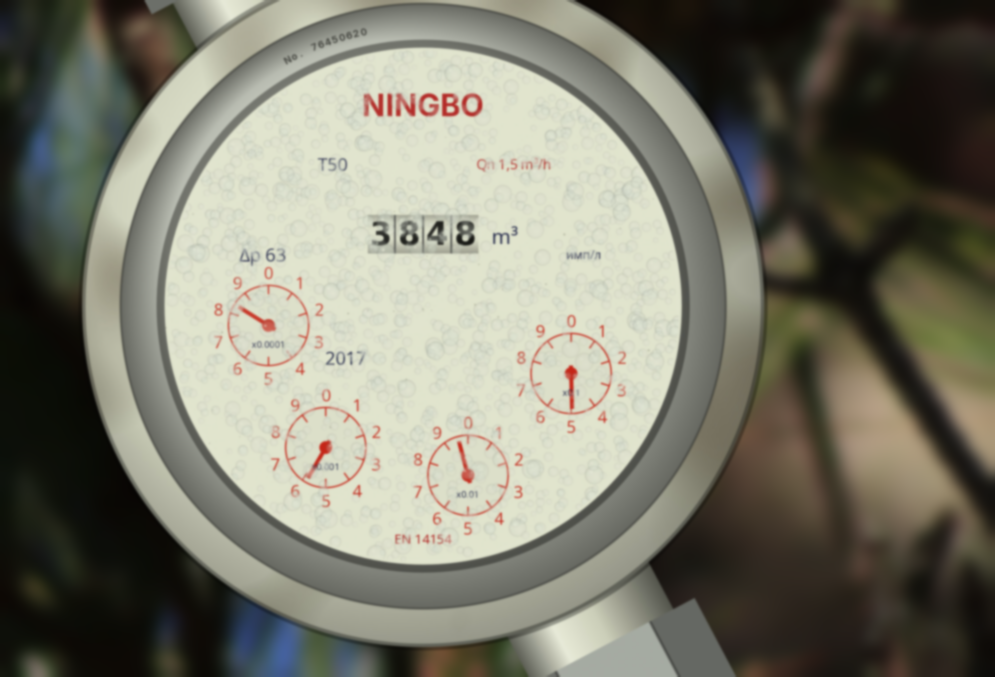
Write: 3848.4958m³
